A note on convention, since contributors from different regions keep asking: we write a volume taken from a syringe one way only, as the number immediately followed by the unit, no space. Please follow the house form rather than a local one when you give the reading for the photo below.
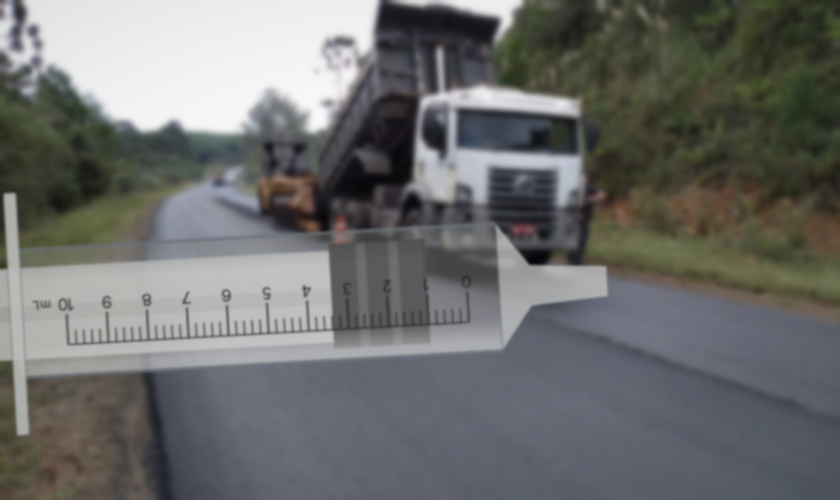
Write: 1mL
